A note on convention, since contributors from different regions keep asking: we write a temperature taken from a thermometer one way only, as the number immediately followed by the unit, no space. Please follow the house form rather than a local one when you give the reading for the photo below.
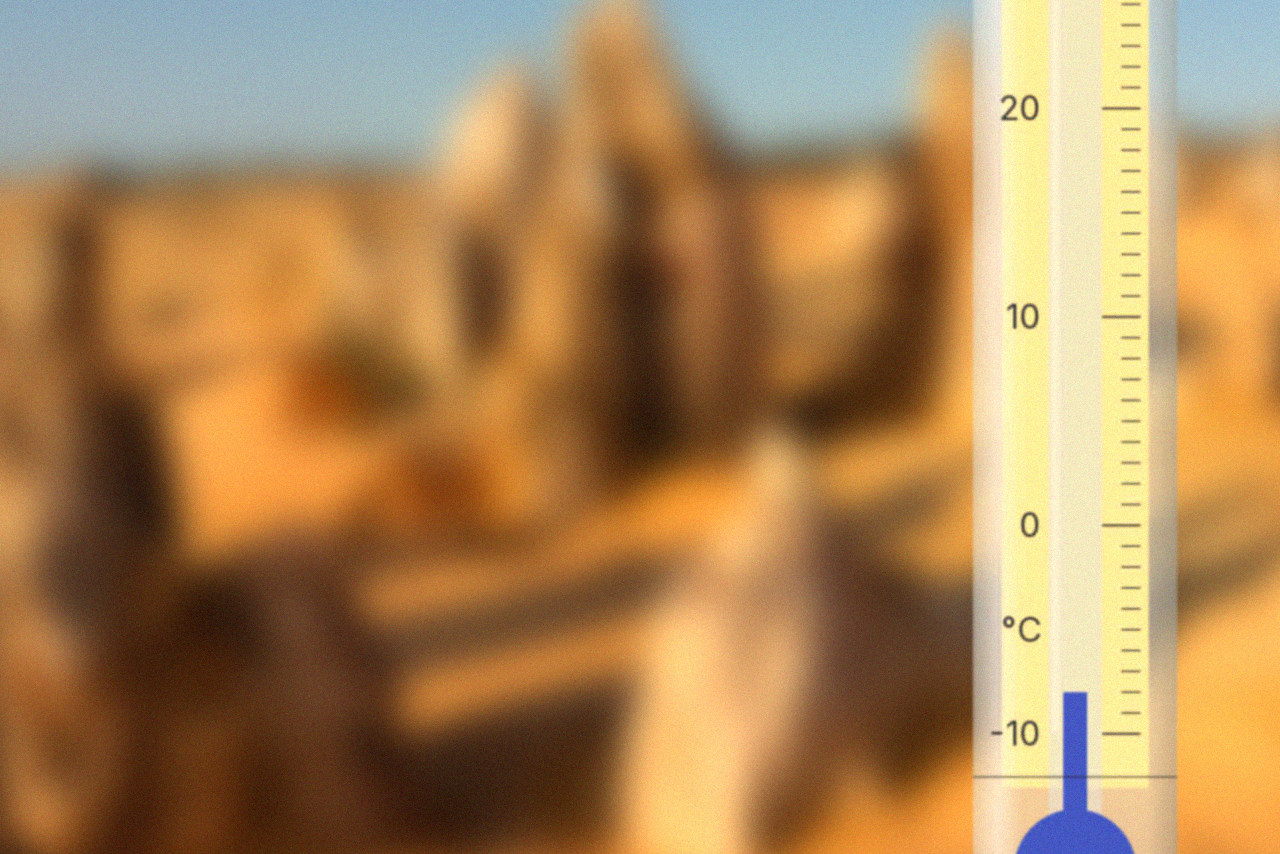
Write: -8°C
